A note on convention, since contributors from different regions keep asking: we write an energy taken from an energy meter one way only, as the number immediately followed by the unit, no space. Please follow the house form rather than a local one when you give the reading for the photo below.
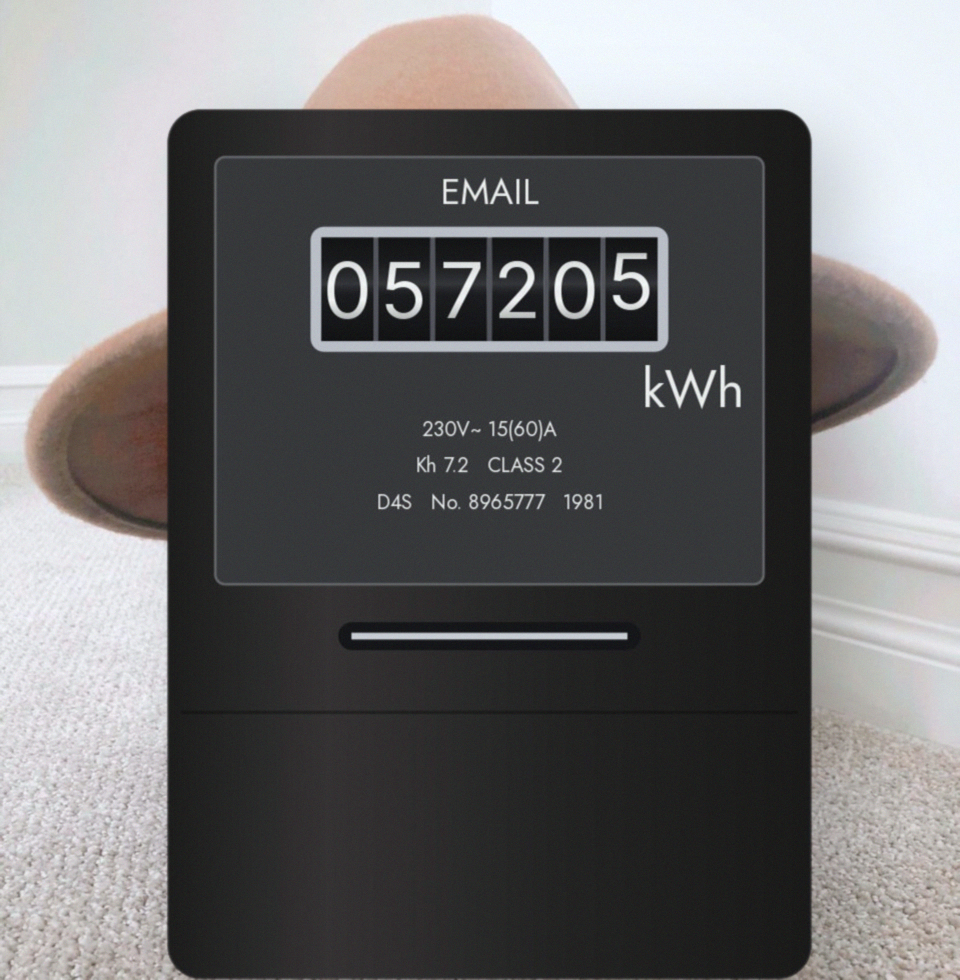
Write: 57205kWh
